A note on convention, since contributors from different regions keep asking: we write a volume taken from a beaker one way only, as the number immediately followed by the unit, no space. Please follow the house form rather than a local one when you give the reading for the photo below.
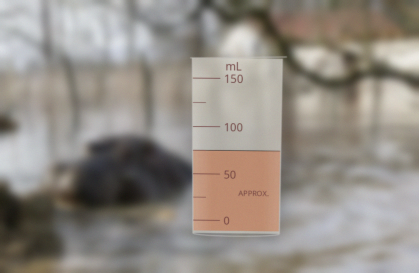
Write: 75mL
